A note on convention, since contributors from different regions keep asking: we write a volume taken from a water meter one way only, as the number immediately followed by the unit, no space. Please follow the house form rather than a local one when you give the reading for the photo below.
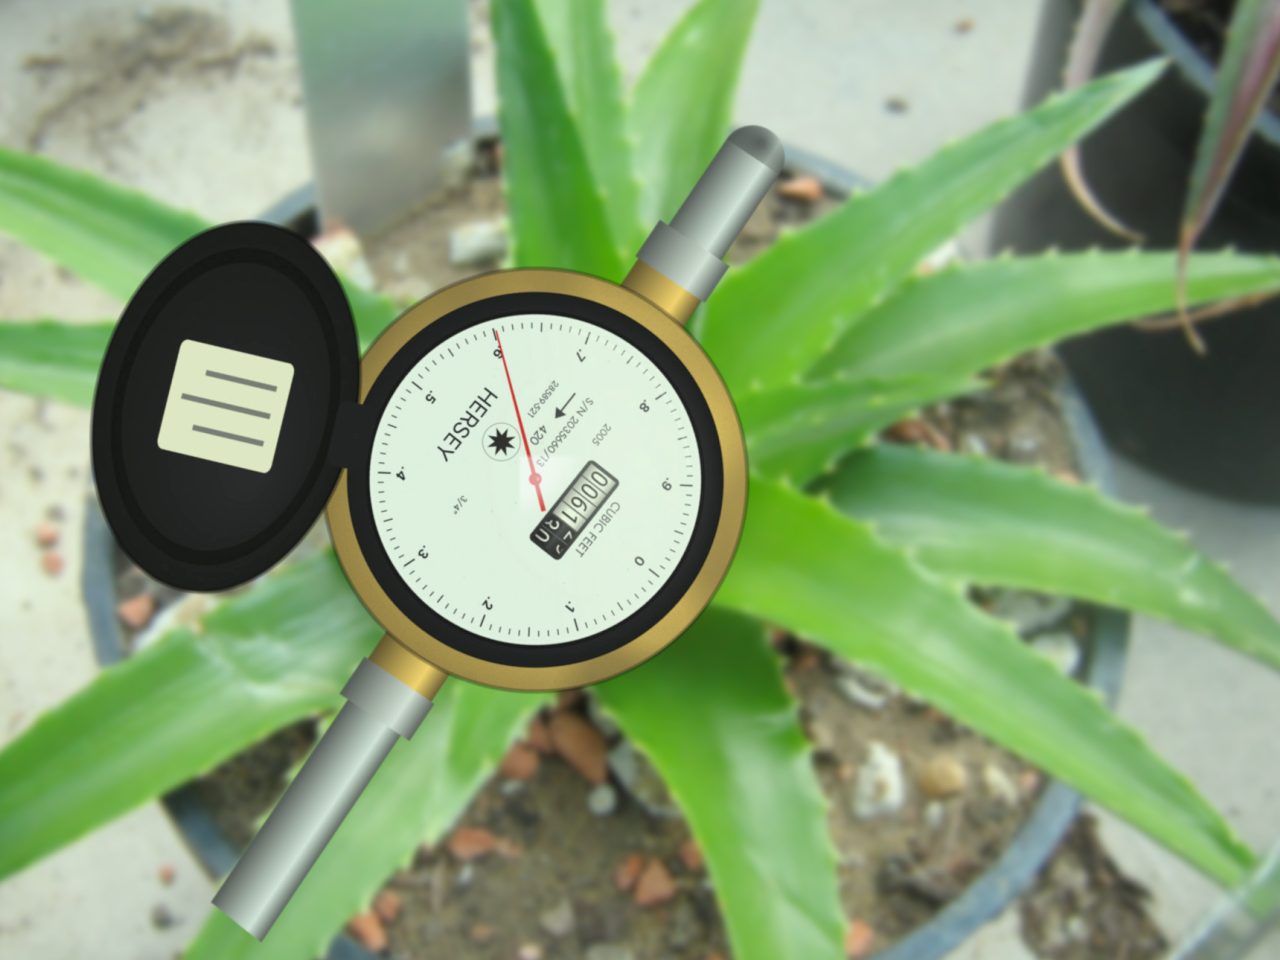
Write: 6129.60ft³
